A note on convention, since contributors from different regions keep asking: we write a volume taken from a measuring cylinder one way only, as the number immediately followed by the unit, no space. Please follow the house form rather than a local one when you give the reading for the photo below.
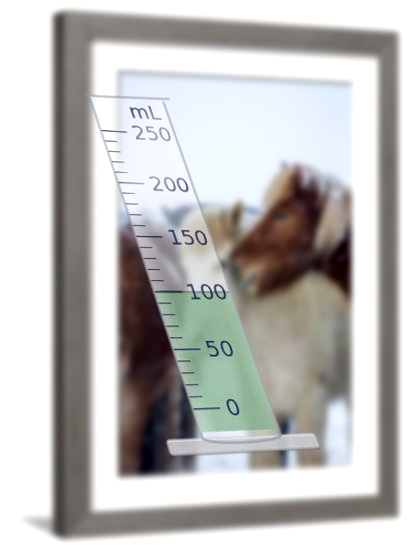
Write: 100mL
